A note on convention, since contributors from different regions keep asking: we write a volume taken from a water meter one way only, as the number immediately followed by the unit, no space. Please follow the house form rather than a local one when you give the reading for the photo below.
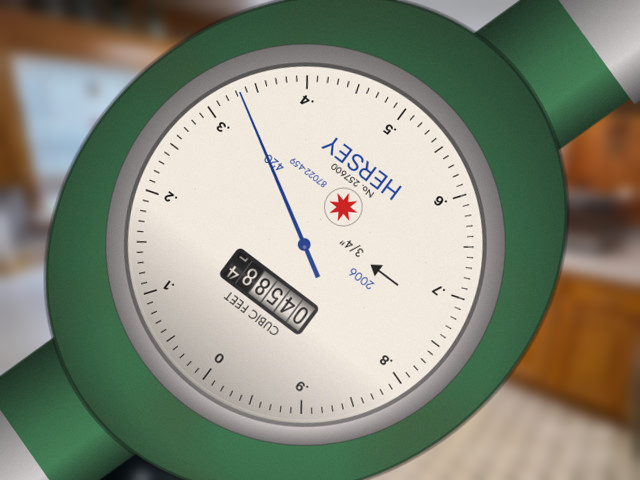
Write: 45884.33ft³
